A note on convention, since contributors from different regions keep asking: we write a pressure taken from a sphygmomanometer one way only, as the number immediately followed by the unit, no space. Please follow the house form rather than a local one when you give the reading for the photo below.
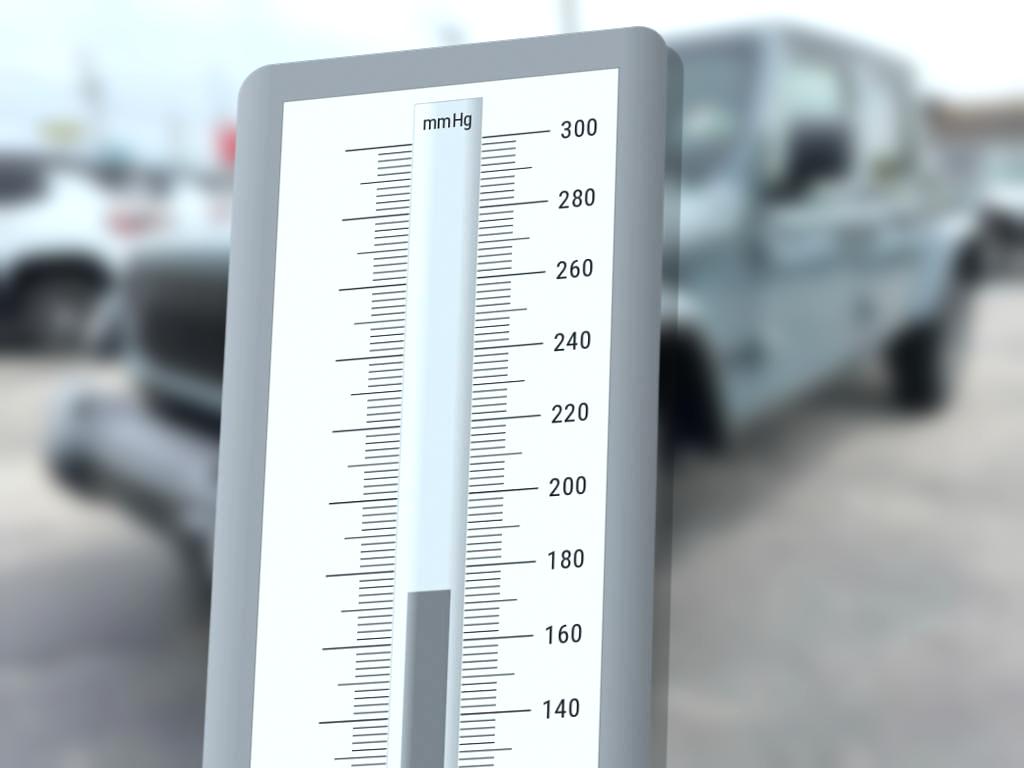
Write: 174mmHg
